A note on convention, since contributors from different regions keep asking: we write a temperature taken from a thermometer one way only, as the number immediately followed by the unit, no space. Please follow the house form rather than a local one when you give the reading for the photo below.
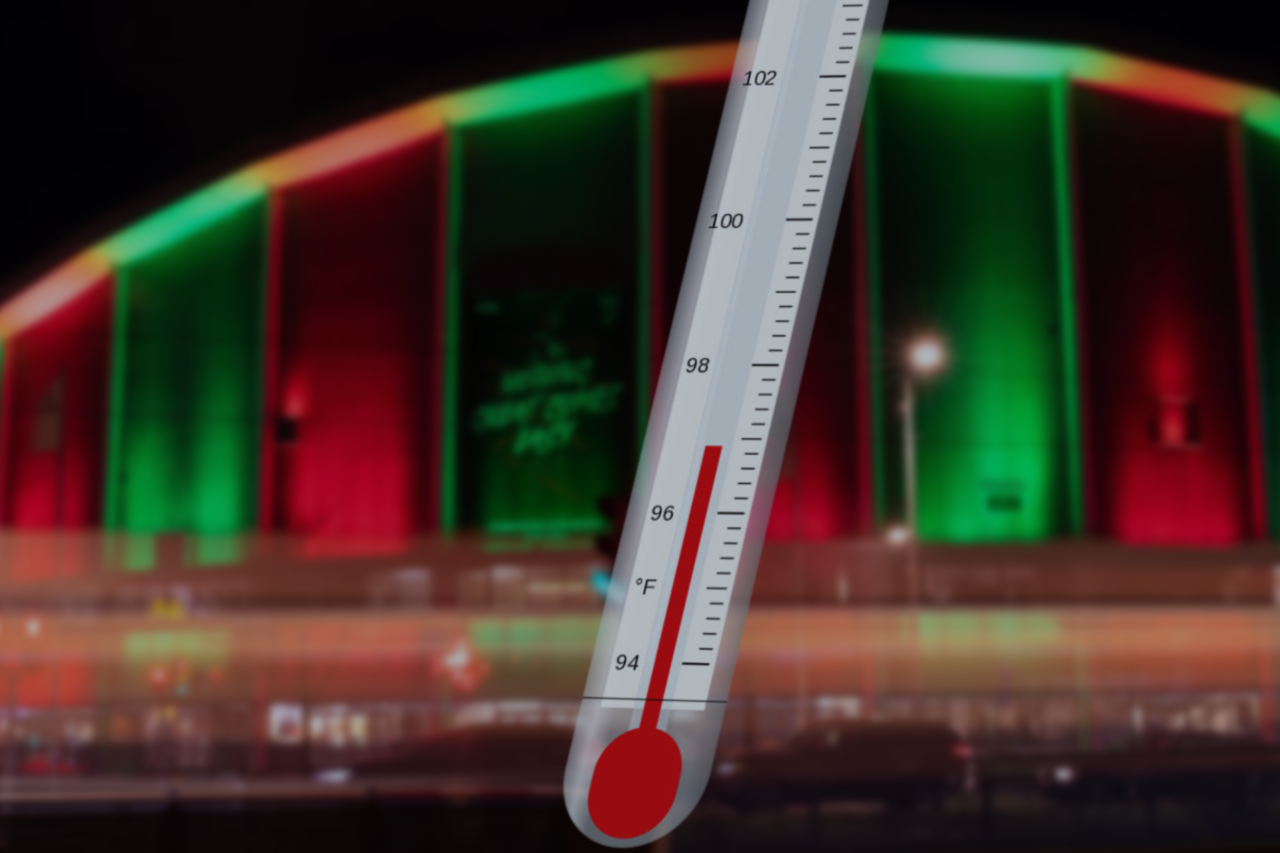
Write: 96.9°F
